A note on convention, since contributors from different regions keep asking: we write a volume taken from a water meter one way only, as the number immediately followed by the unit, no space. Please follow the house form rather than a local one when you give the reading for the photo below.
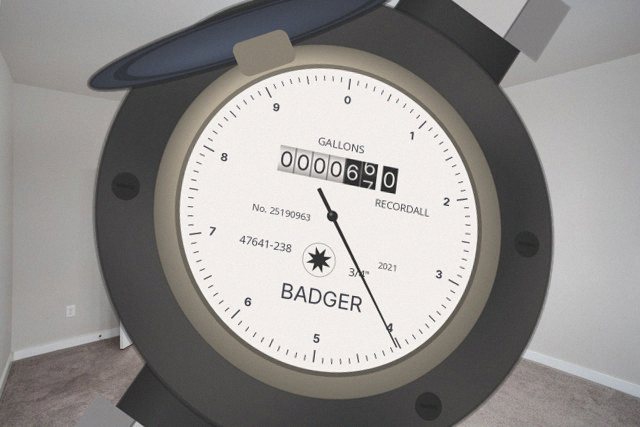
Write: 664.0gal
